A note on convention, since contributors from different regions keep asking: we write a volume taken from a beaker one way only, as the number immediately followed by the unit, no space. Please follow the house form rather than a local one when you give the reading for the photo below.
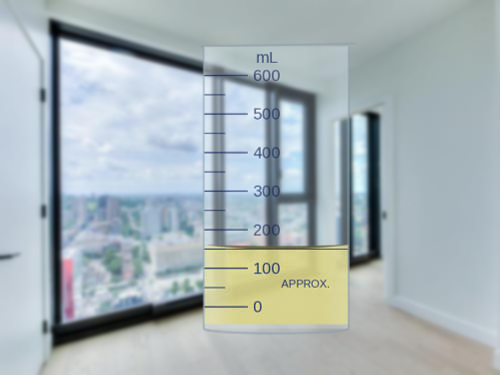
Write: 150mL
